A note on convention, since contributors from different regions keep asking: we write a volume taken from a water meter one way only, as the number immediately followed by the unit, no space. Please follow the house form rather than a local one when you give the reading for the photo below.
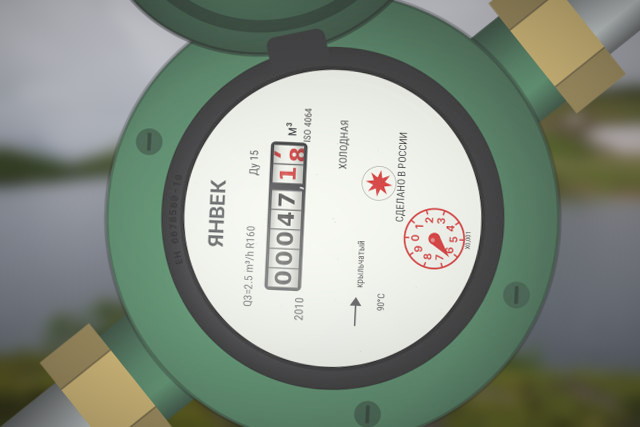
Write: 47.176m³
